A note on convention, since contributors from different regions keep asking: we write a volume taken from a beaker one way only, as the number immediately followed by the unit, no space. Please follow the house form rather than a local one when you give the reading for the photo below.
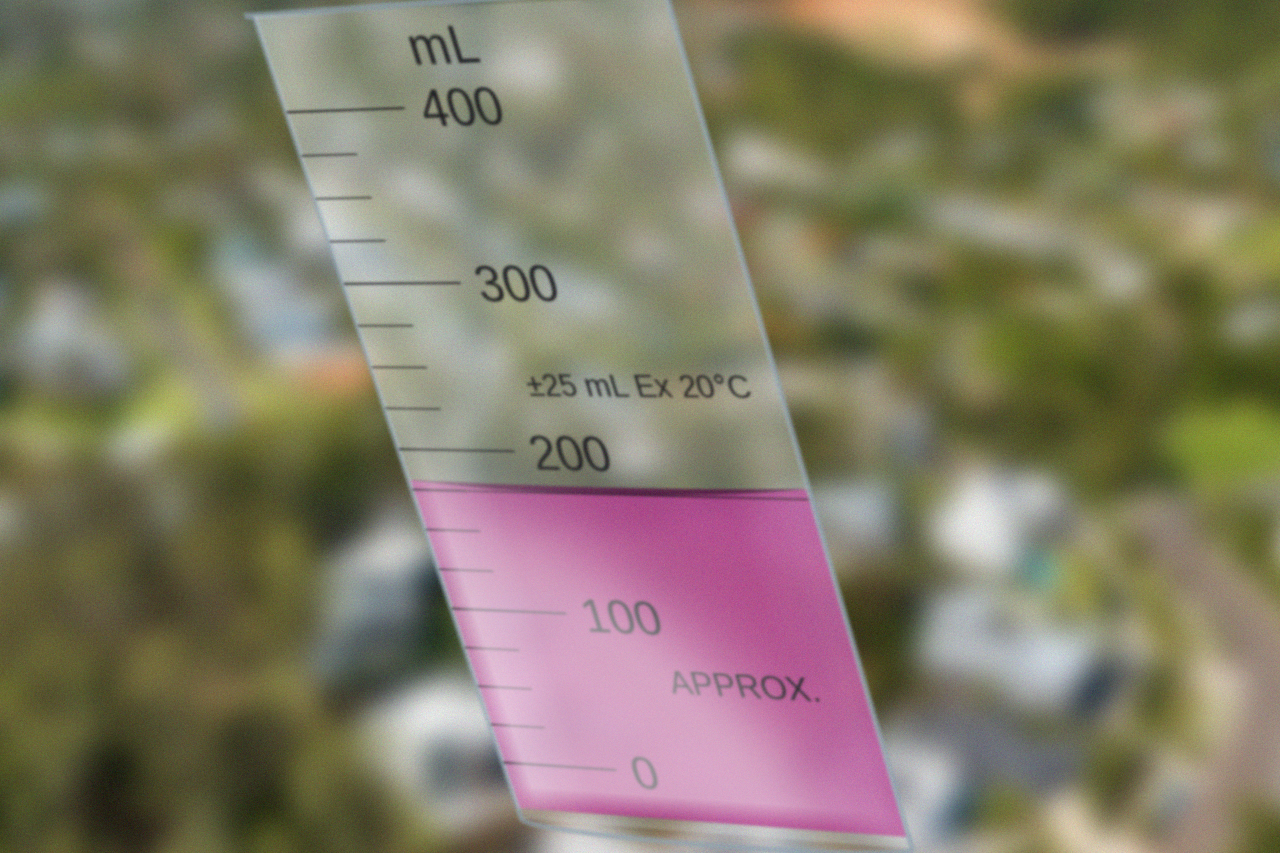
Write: 175mL
